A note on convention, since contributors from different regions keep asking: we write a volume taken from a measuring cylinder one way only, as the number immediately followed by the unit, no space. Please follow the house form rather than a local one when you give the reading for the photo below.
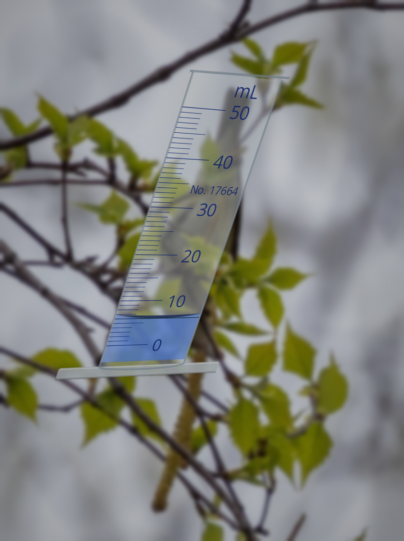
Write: 6mL
